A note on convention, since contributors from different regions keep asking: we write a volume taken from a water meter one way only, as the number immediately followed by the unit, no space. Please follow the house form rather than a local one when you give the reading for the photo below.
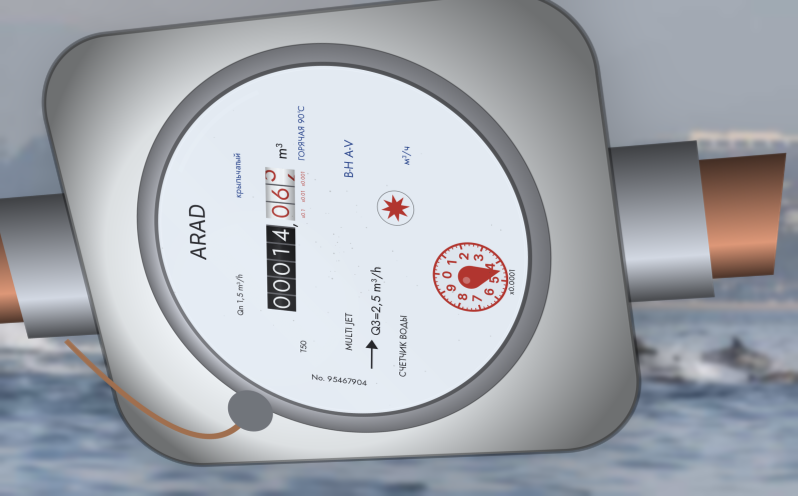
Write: 14.0654m³
